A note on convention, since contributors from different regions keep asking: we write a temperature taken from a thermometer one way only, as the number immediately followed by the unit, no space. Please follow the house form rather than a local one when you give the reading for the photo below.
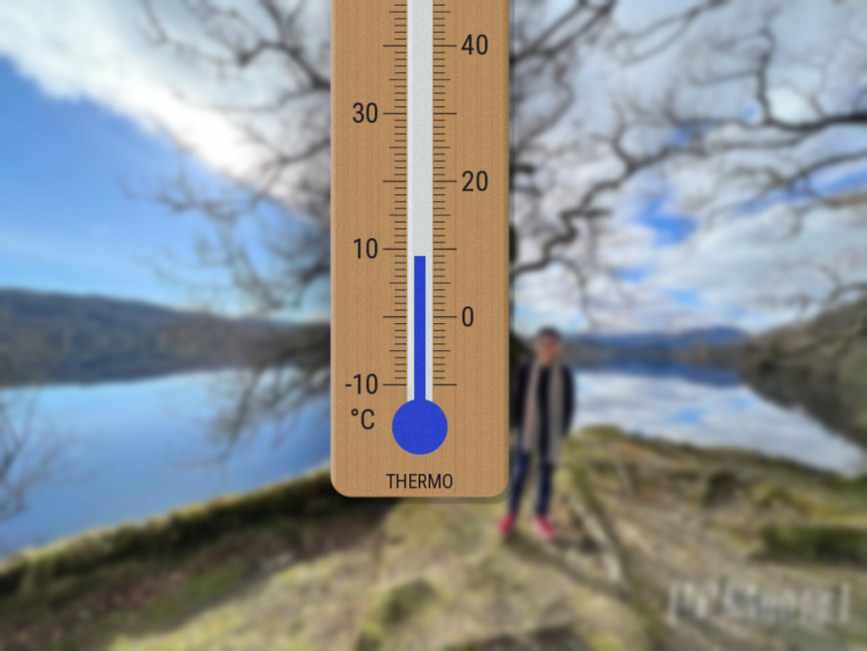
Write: 9°C
